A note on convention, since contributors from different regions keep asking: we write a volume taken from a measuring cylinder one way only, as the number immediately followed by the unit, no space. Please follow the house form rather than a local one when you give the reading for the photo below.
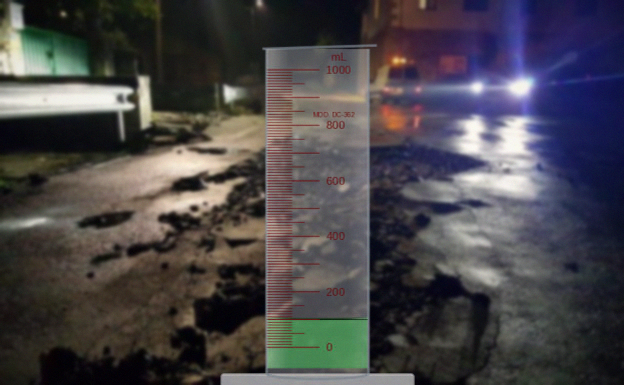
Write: 100mL
